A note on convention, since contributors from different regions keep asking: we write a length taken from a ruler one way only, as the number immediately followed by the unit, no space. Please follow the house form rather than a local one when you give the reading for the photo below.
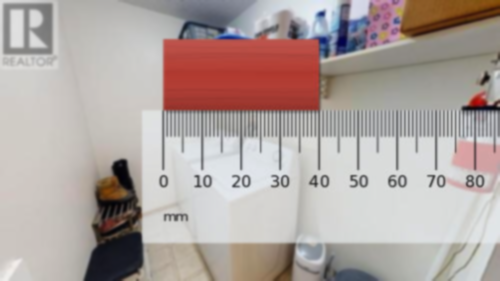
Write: 40mm
